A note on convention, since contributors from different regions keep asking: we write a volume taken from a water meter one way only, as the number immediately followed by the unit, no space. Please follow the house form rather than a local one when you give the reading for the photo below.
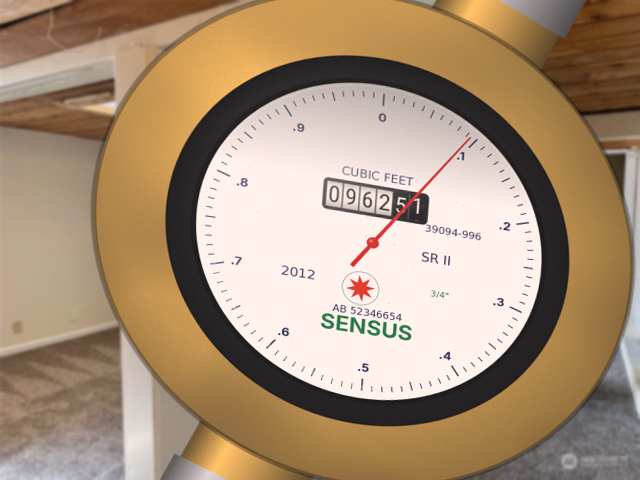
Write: 96251.09ft³
